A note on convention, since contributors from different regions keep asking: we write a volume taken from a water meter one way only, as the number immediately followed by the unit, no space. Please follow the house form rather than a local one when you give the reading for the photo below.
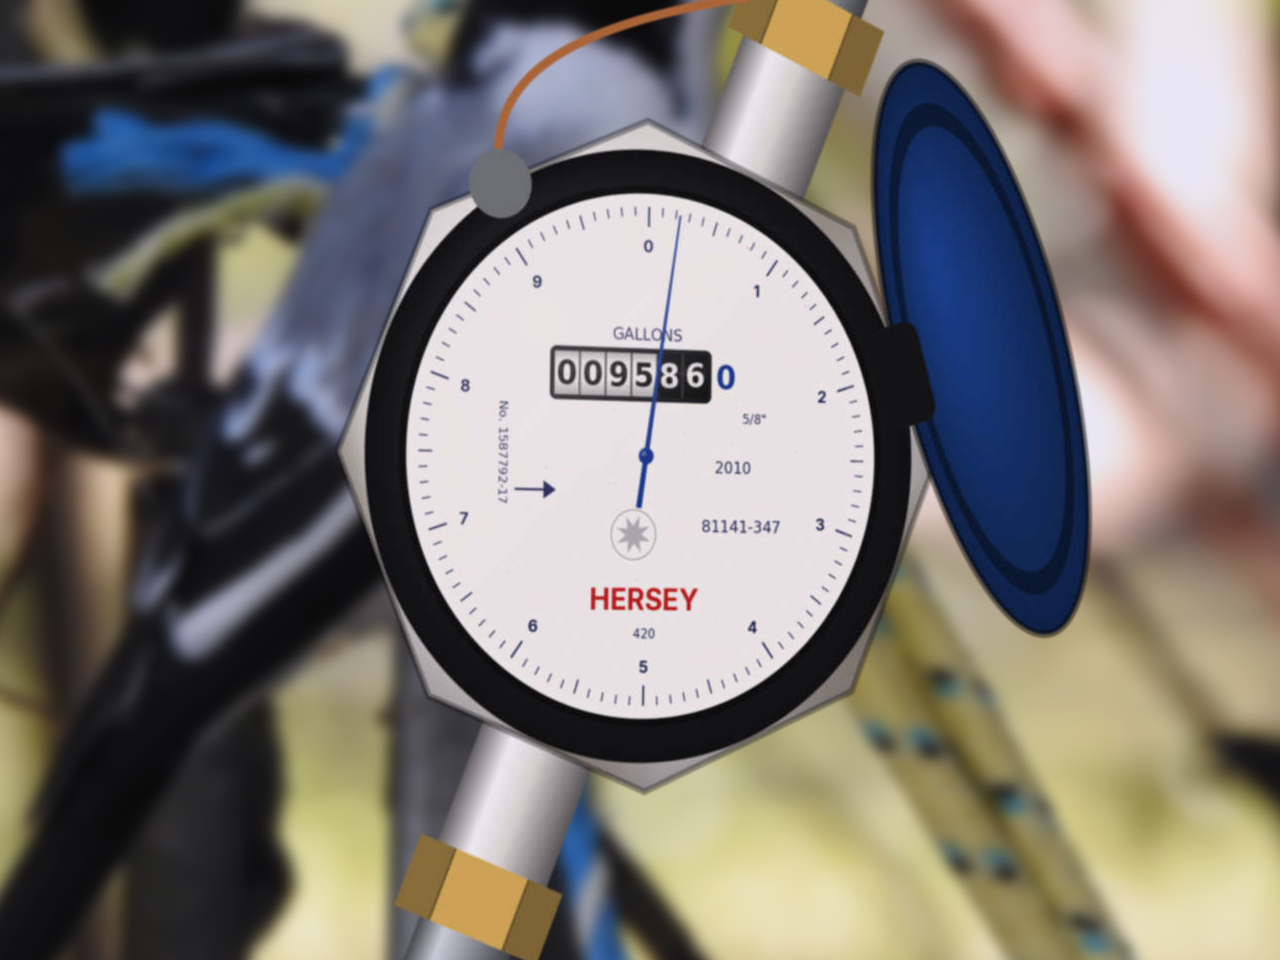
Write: 95860.2gal
